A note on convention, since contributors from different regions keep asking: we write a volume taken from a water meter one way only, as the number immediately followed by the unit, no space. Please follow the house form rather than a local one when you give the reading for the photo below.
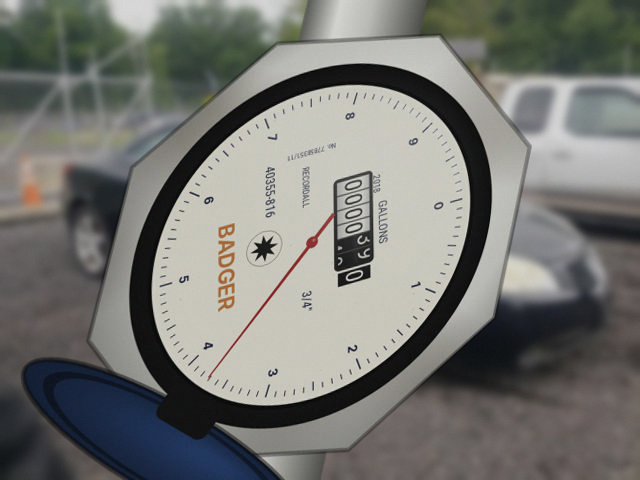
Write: 393.7gal
